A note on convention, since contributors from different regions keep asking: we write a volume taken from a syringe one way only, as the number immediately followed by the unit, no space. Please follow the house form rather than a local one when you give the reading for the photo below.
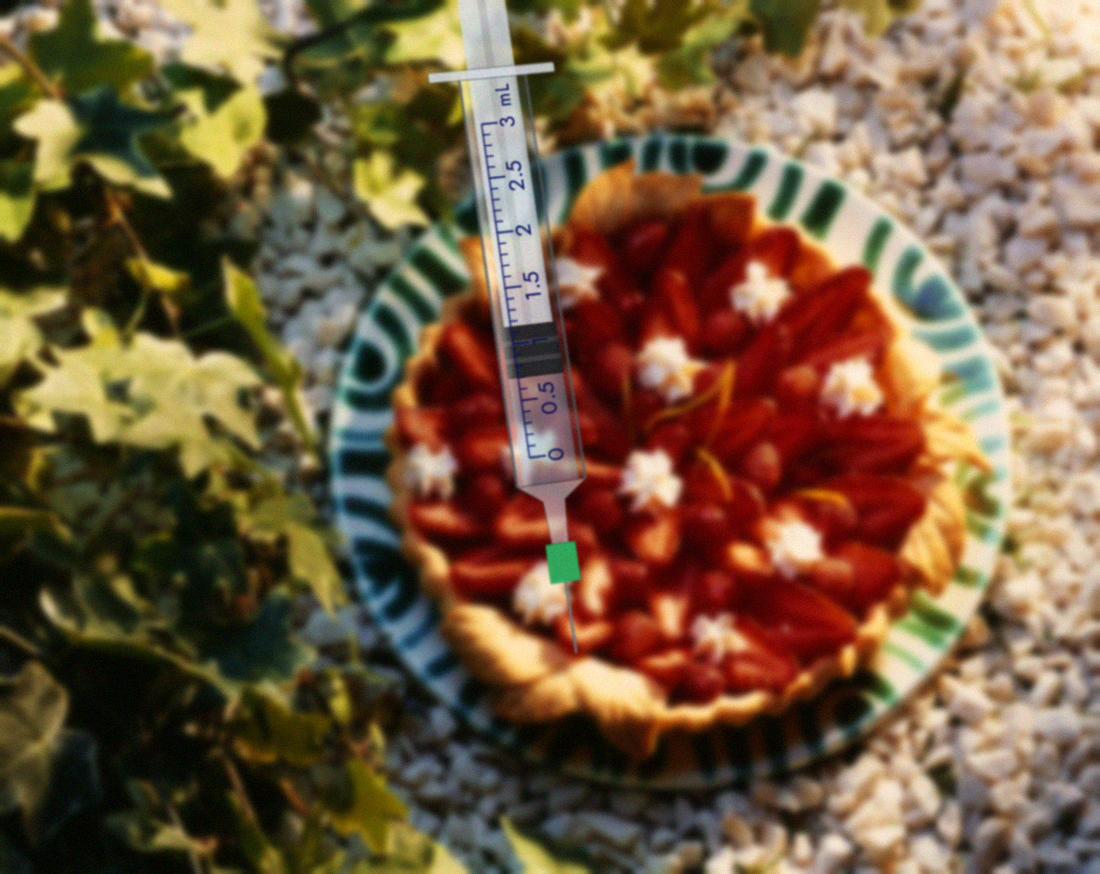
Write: 0.7mL
